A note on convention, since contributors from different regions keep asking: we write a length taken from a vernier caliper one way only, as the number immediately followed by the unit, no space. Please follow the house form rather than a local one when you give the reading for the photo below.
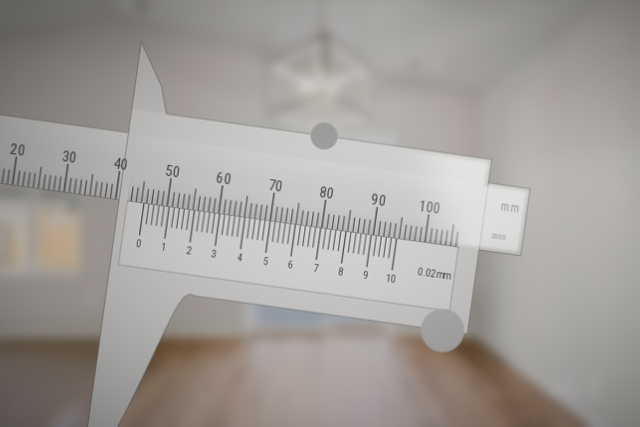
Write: 45.5mm
